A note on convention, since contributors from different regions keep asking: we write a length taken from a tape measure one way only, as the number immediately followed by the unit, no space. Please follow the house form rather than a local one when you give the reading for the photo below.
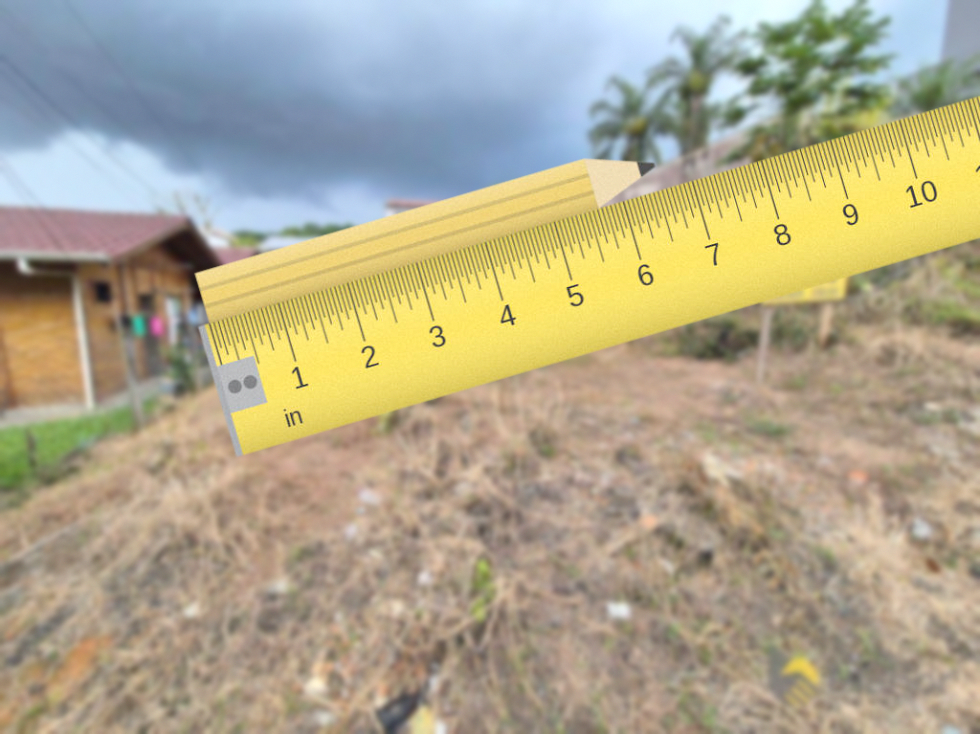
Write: 6.5625in
